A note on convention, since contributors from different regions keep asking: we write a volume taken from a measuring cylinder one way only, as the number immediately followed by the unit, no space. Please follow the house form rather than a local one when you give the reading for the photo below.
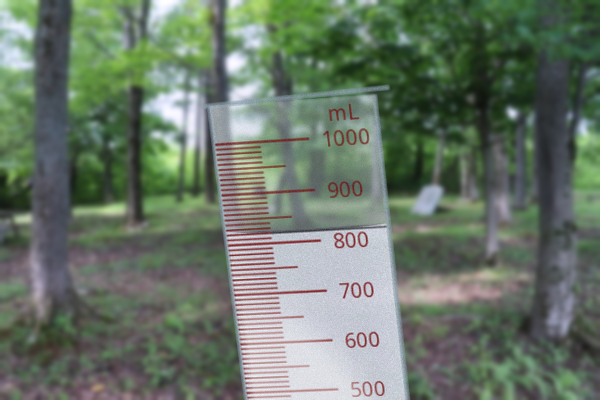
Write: 820mL
